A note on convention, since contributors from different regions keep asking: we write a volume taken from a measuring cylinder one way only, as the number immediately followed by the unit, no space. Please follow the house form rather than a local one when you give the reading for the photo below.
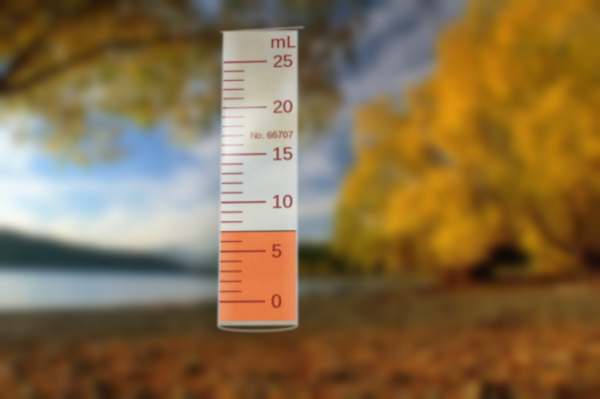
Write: 7mL
